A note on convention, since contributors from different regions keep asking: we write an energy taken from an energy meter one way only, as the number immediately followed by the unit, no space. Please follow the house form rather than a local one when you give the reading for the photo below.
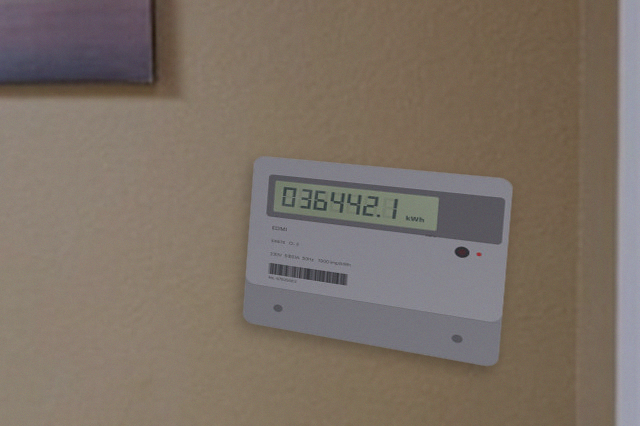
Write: 36442.1kWh
